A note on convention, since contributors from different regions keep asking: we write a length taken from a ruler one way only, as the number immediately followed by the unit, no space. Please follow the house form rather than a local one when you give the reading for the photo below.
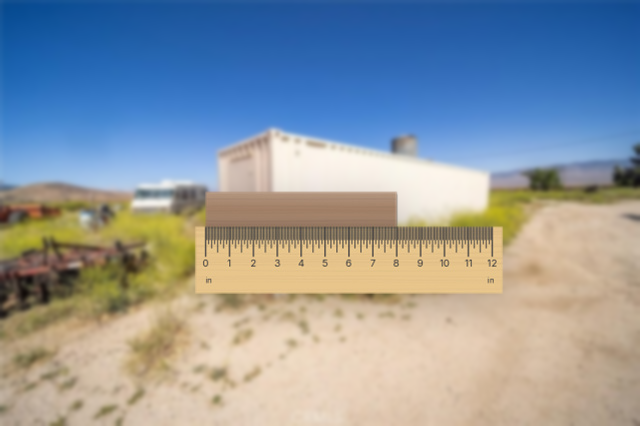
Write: 8in
